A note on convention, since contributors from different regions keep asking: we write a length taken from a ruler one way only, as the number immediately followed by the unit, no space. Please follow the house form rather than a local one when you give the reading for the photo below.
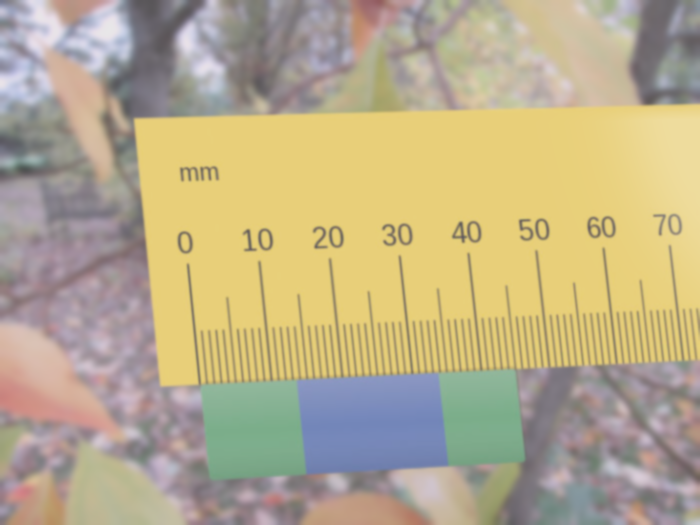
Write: 45mm
